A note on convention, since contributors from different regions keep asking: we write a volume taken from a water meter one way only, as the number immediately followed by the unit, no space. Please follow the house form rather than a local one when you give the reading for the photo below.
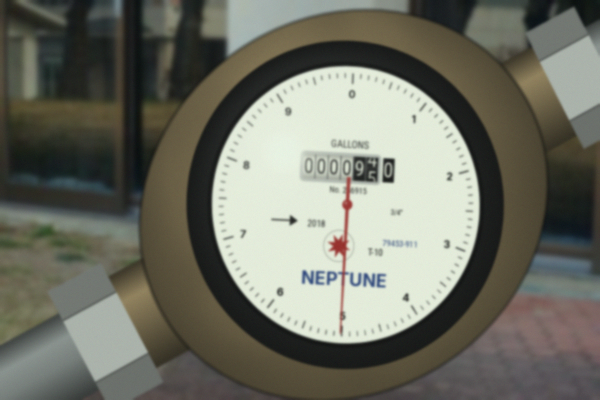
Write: 945.0gal
